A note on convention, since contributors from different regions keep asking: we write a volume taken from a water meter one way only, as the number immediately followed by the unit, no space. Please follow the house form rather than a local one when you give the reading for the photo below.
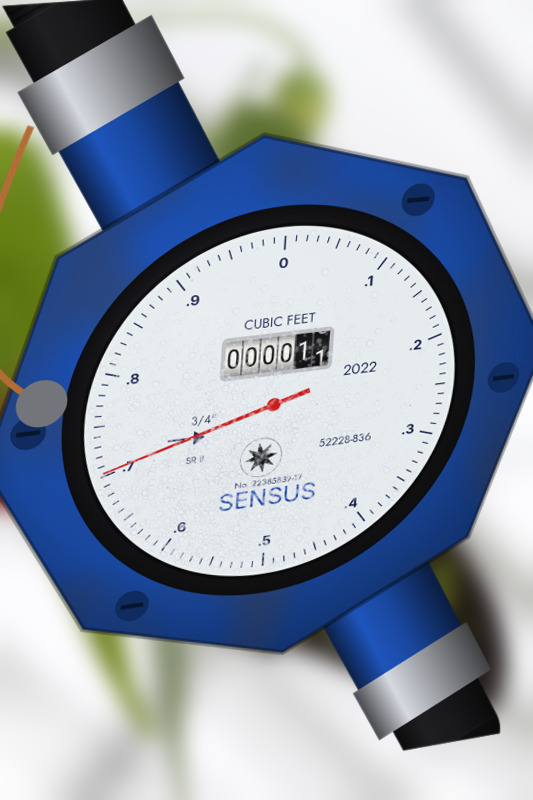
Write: 10.70ft³
